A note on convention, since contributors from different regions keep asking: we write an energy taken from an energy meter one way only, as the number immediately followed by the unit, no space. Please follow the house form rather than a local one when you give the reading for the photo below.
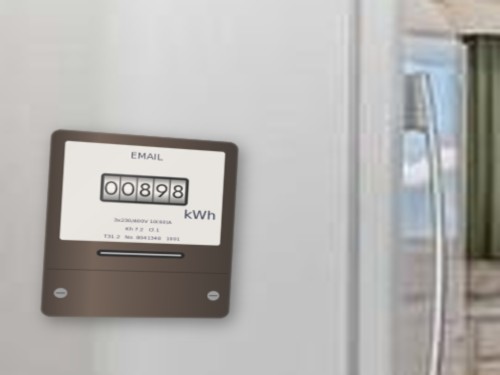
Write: 898kWh
